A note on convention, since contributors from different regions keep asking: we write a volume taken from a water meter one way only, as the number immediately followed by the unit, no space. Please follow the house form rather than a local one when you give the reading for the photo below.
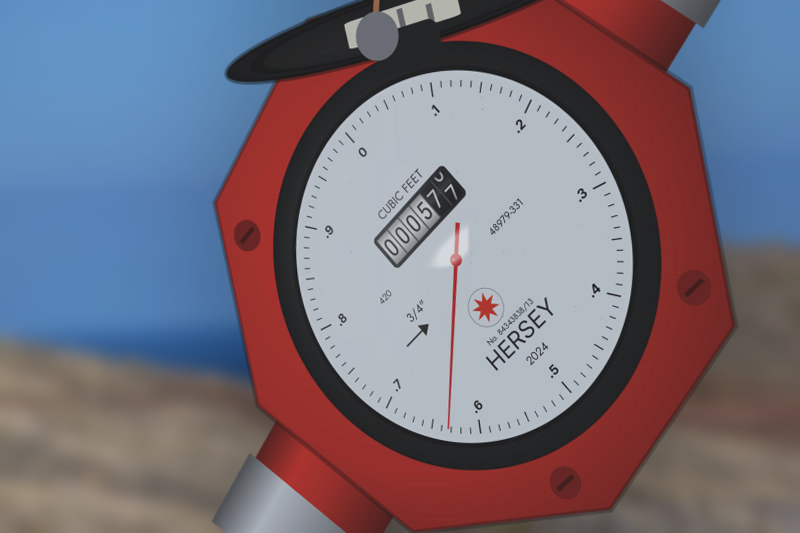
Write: 576.63ft³
